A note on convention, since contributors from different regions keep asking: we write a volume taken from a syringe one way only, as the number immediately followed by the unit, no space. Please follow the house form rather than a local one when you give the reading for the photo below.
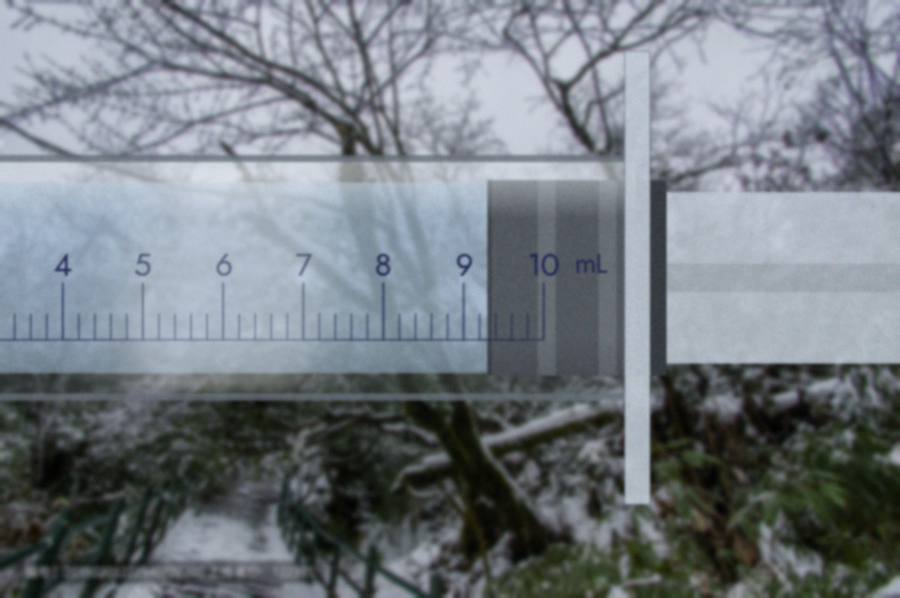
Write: 9.3mL
